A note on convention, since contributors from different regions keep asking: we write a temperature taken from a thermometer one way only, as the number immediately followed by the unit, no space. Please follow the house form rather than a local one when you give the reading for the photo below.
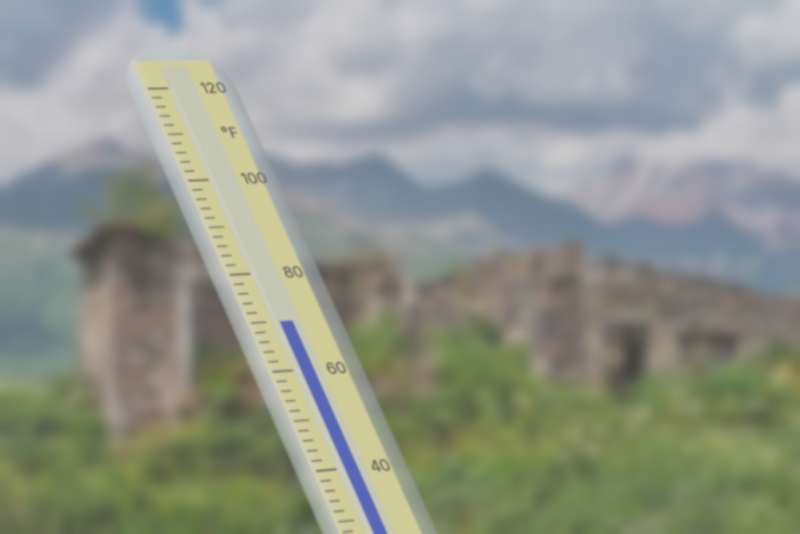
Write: 70°F
